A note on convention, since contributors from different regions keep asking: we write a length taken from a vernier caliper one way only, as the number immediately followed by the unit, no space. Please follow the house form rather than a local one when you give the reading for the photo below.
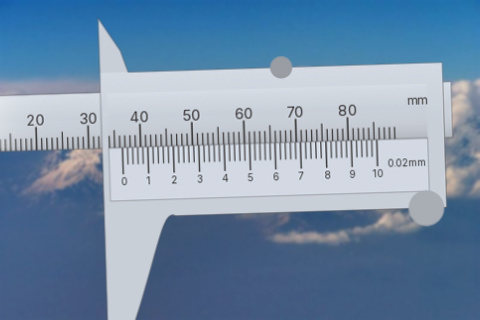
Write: 36.5mm
